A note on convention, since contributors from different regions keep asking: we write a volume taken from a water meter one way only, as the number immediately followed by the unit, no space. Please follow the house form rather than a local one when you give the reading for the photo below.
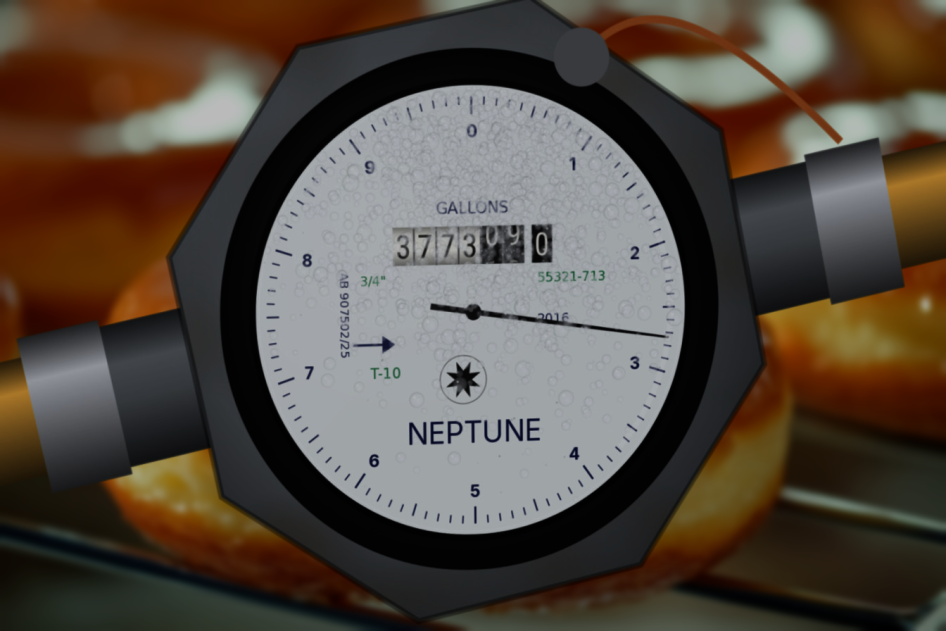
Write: 3773092.7gal
